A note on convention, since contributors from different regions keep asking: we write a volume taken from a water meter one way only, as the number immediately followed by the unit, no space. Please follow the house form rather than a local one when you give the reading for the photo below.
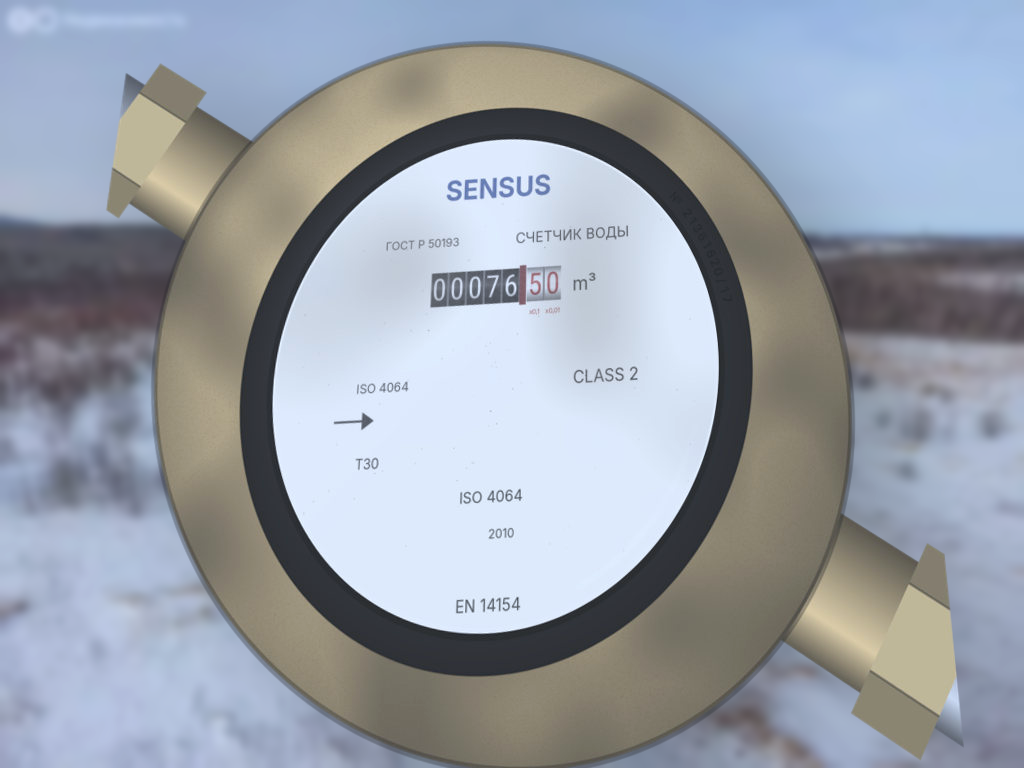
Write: 76.50m³
